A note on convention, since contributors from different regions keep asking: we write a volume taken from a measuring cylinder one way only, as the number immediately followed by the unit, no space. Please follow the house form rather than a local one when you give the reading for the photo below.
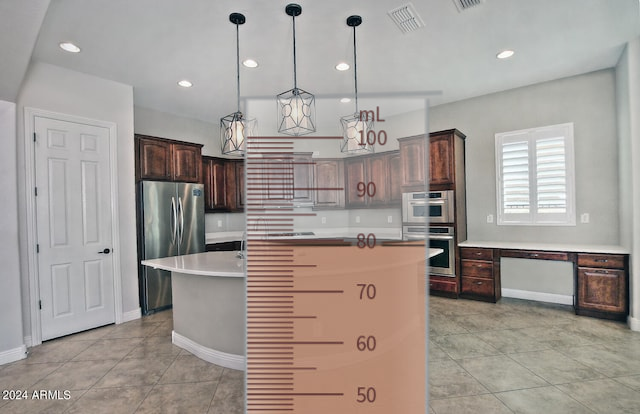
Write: 79mL
